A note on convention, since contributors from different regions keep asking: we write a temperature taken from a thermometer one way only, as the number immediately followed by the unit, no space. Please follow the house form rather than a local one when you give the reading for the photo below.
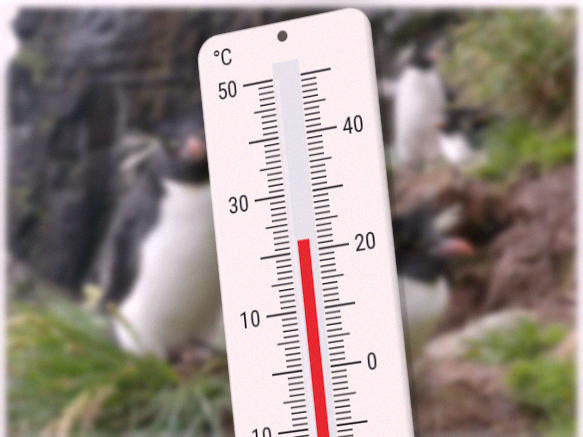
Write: 22°C
